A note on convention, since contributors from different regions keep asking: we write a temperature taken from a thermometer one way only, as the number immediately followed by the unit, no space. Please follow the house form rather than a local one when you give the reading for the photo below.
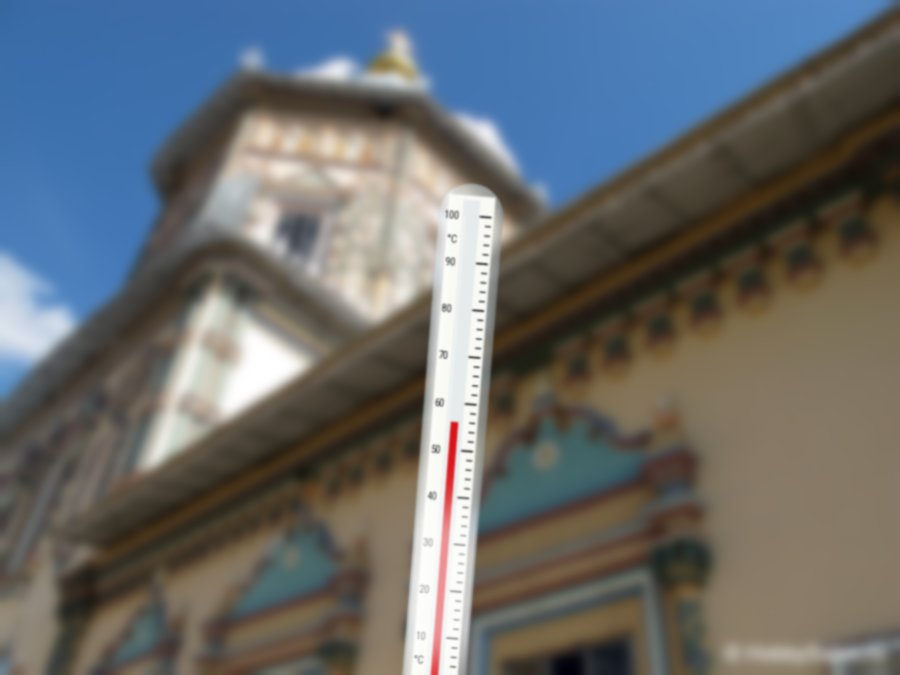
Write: 56°C
